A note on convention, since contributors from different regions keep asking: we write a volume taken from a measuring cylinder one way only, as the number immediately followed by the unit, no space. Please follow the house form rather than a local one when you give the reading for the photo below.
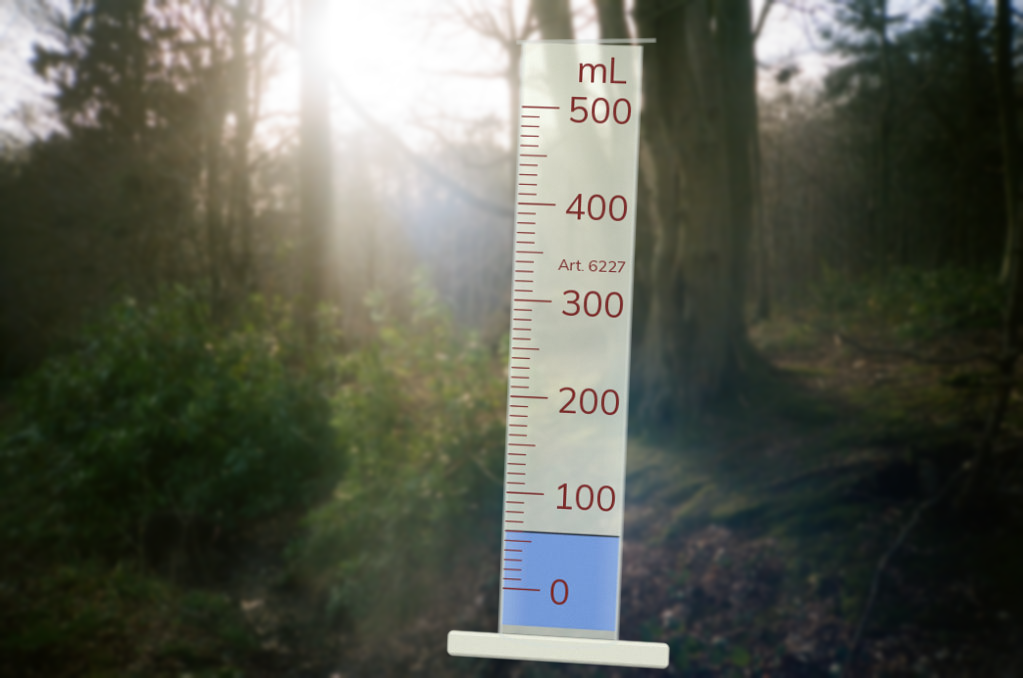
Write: 60mL
